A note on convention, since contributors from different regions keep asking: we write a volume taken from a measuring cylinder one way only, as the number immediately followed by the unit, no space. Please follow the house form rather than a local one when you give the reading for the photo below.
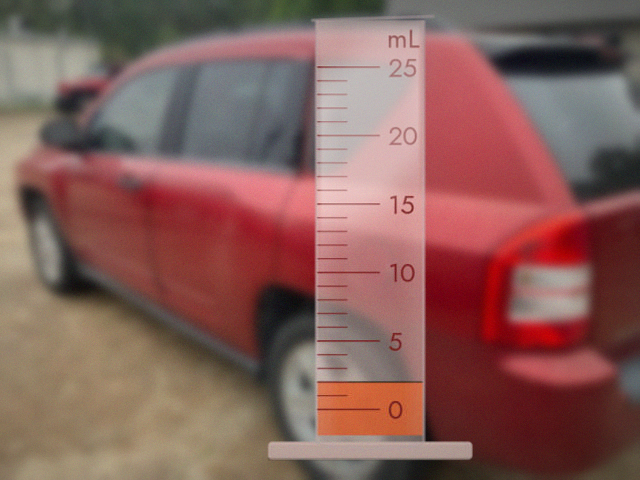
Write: 2mL
